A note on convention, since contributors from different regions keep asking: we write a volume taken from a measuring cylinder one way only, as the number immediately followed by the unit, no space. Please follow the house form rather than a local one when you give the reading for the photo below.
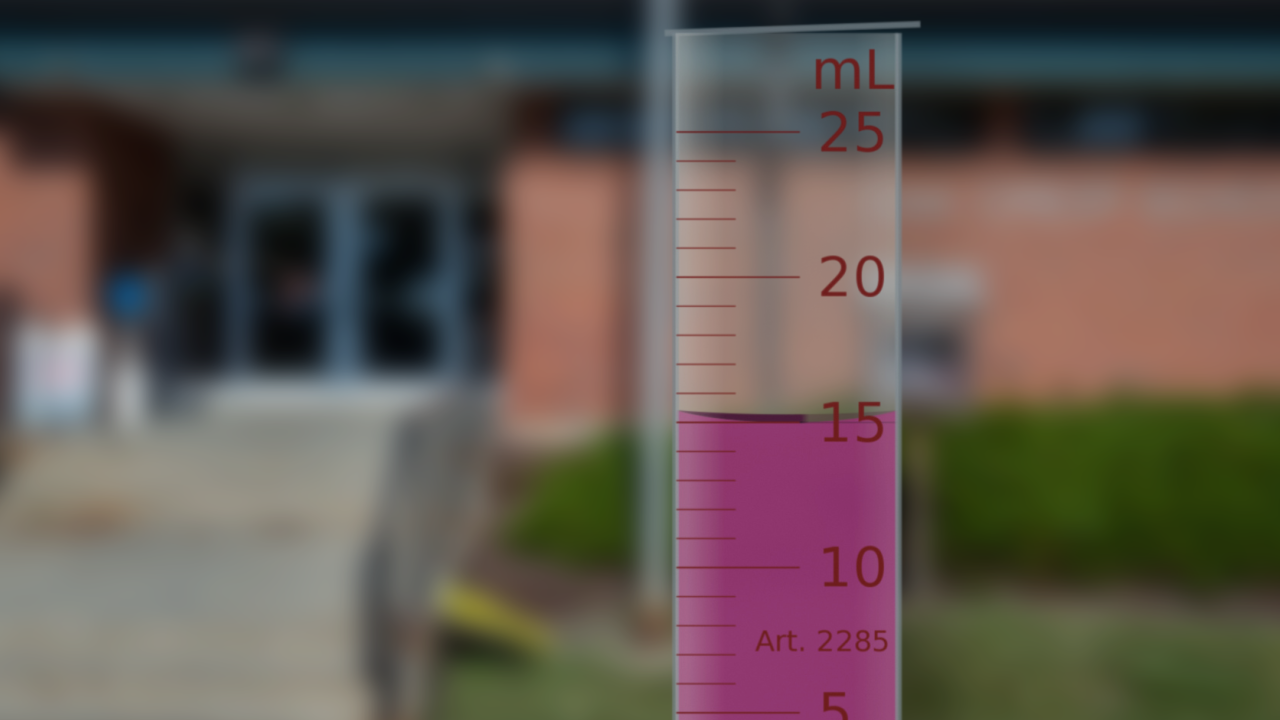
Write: 15mL
